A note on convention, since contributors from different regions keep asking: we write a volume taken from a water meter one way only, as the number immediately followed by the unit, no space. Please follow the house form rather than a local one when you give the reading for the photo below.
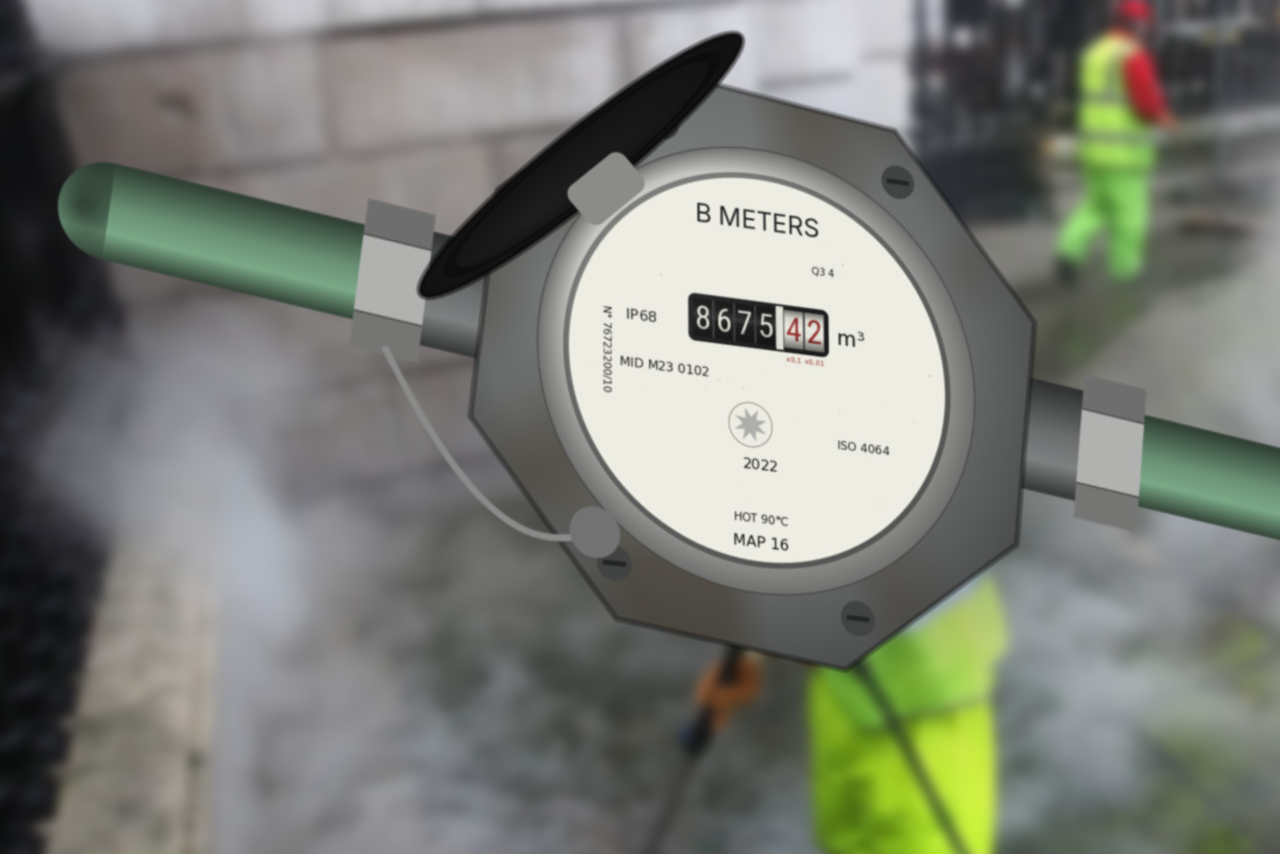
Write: 8675.42m³
